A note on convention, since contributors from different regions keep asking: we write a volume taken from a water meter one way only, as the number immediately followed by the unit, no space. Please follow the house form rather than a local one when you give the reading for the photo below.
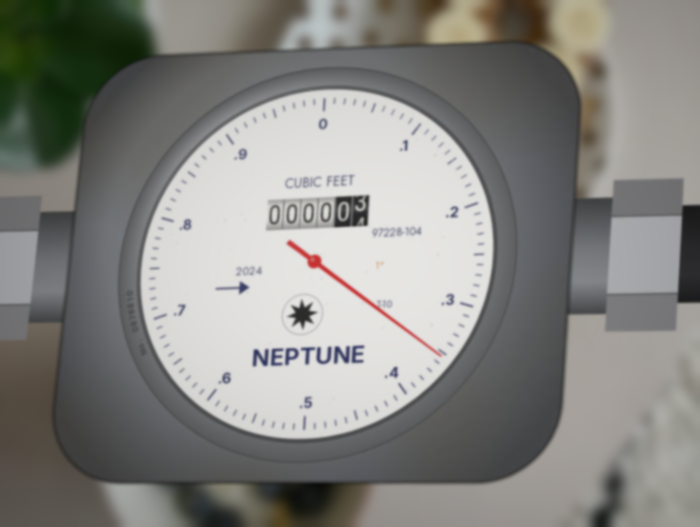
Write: 3.35ft³
